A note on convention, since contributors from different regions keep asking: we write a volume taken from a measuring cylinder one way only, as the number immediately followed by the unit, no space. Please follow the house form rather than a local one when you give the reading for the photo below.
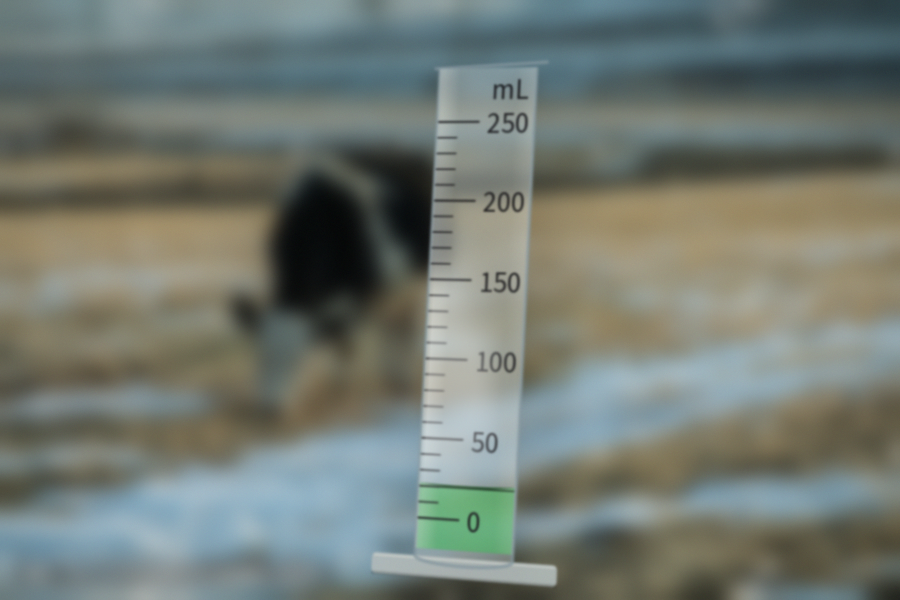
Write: 20mL
